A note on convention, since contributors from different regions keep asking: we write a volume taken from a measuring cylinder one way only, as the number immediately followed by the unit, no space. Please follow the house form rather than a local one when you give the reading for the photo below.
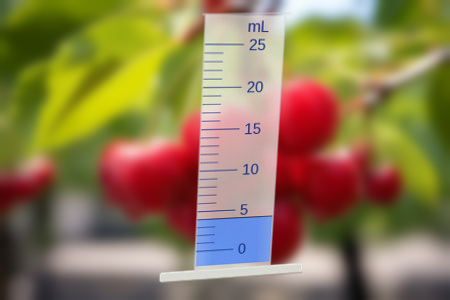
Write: 4mL
